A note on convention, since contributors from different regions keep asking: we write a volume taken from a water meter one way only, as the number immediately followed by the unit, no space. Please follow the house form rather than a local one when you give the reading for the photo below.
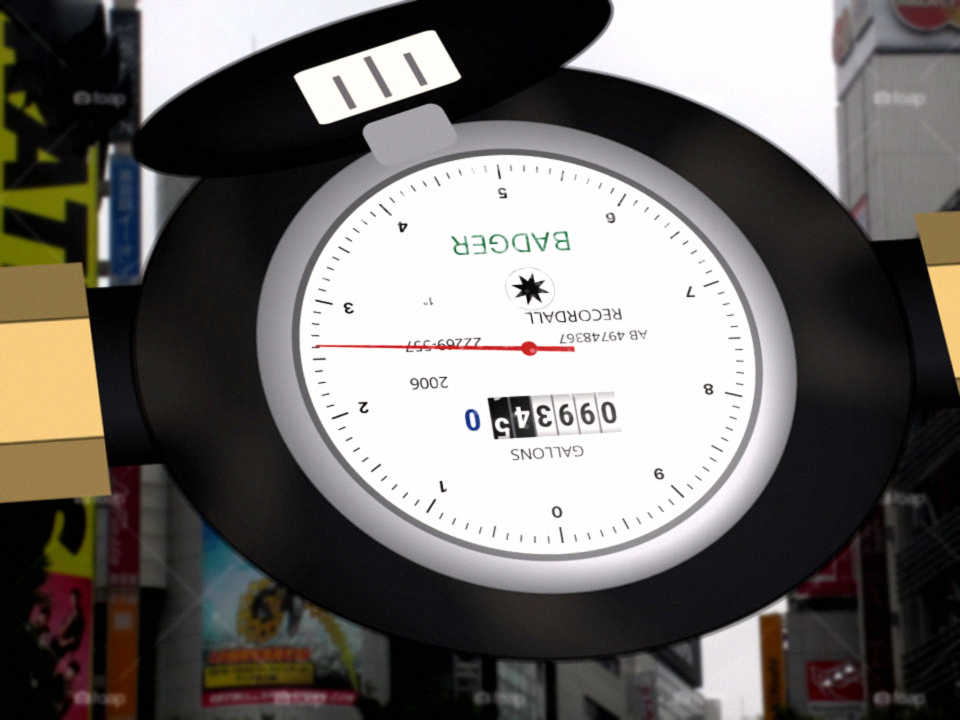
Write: 993452.6gal
